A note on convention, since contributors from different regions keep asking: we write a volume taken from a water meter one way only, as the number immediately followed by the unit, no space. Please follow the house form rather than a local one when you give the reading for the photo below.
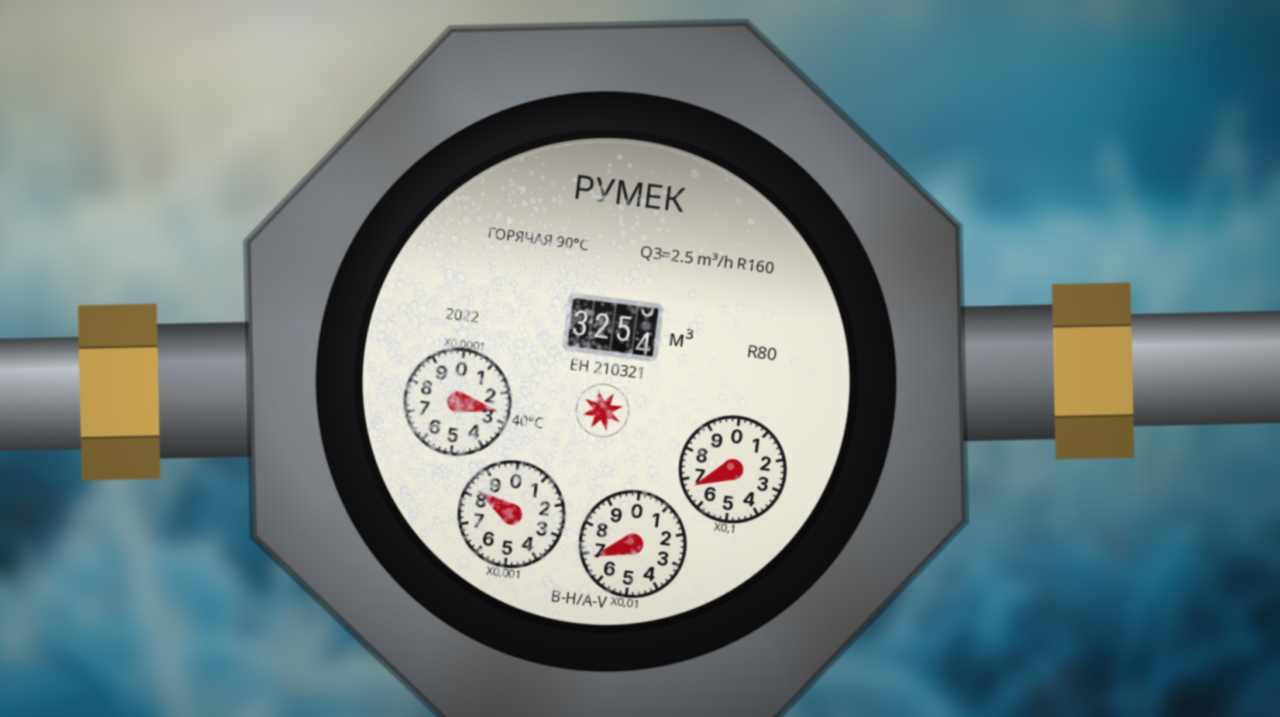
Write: 3253.6682m³
